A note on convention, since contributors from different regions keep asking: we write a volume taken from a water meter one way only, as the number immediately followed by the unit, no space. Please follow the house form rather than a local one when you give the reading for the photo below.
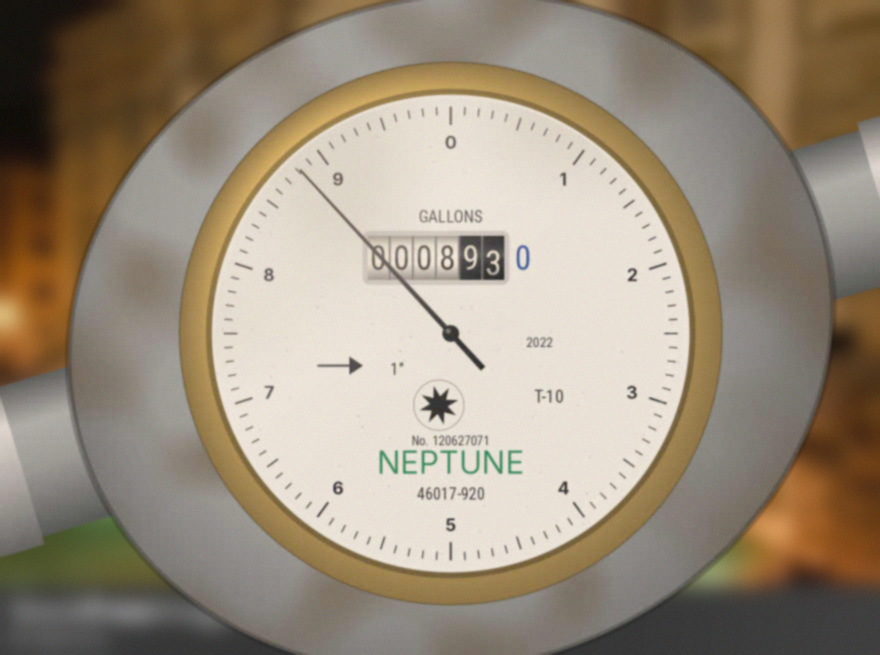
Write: 8928.8gal
